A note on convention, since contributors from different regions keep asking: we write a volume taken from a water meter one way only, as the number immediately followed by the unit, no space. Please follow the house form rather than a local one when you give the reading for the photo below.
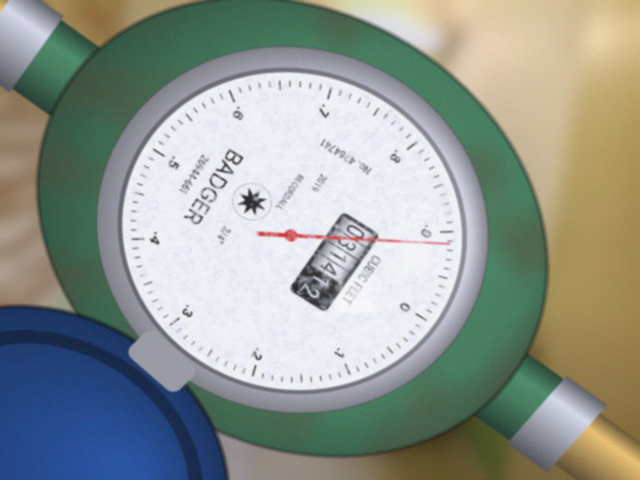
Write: 31411.91ft³
